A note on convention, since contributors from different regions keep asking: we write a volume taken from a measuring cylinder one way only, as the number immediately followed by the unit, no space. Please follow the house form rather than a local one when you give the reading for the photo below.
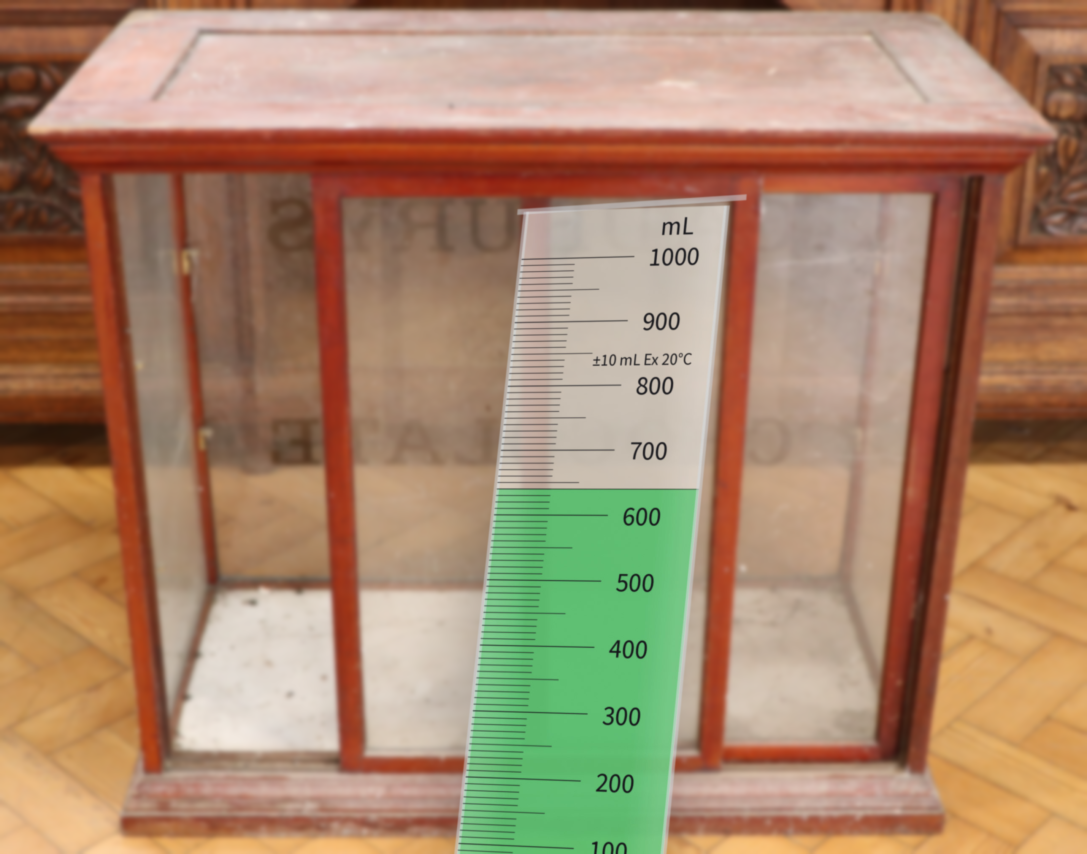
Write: 640mL
